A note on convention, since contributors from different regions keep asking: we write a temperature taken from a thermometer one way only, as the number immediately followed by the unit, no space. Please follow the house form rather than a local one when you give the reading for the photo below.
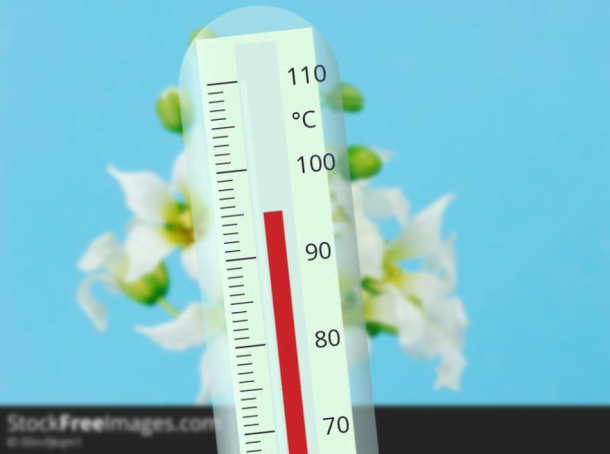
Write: 95°C
